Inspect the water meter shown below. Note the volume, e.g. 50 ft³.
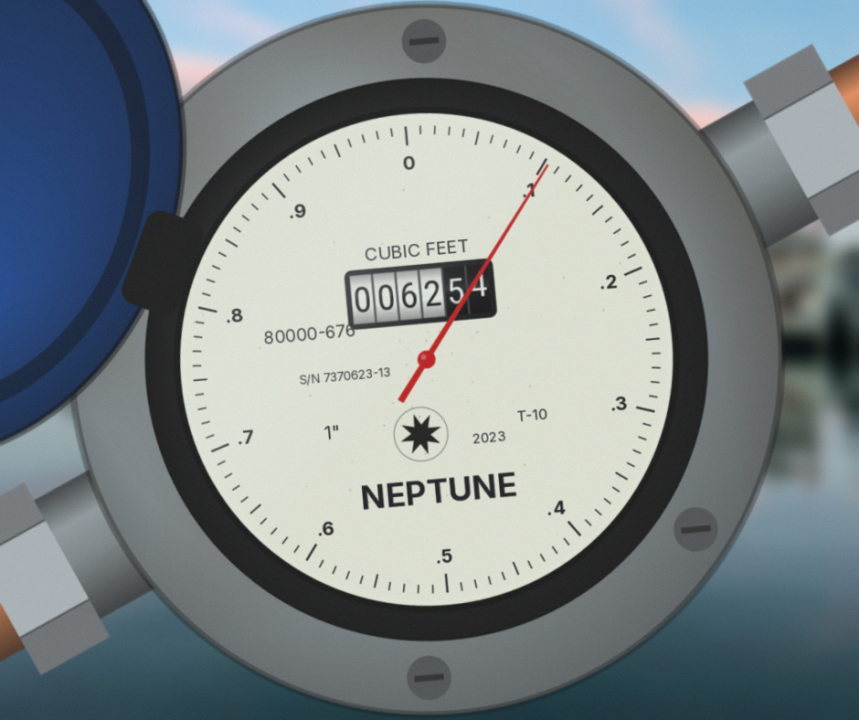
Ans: 6254.10 ft³
